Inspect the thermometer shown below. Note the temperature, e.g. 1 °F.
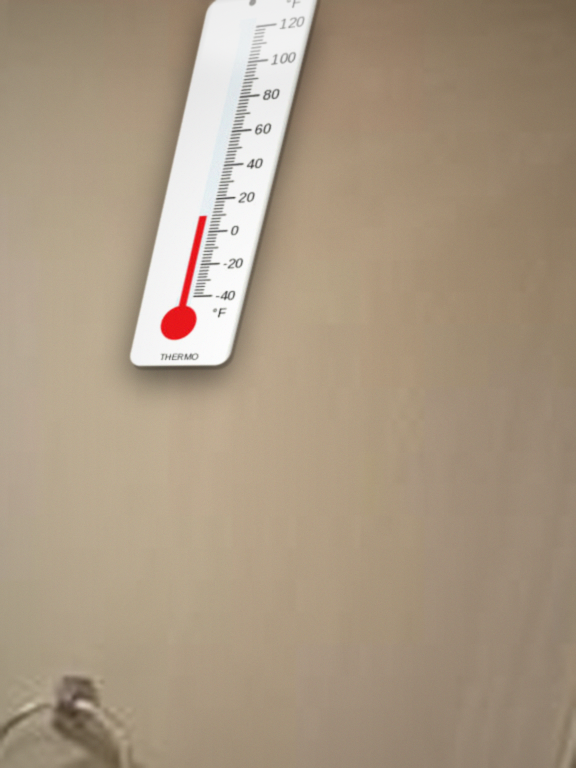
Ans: 10 °F
